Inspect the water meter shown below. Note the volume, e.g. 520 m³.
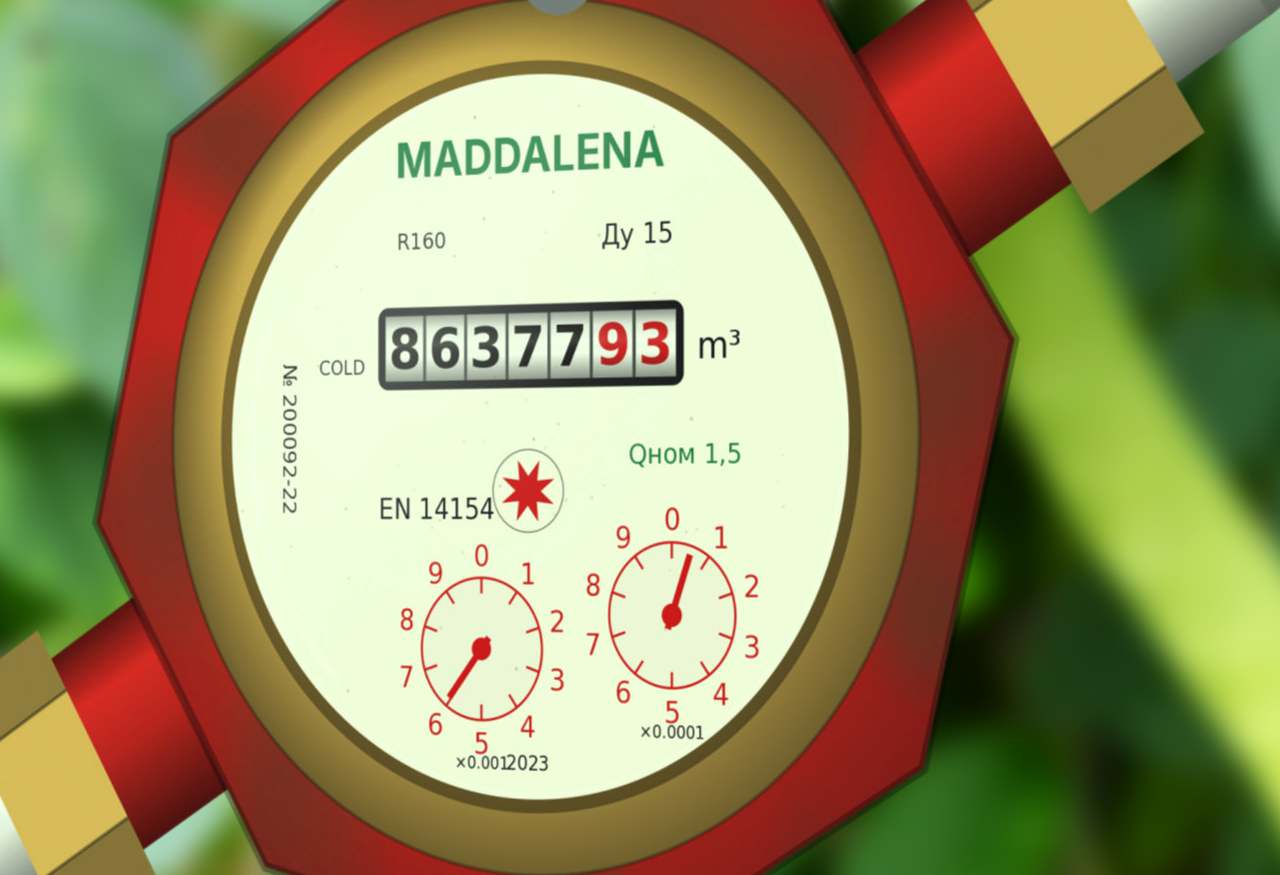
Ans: 86377.9360 m³
